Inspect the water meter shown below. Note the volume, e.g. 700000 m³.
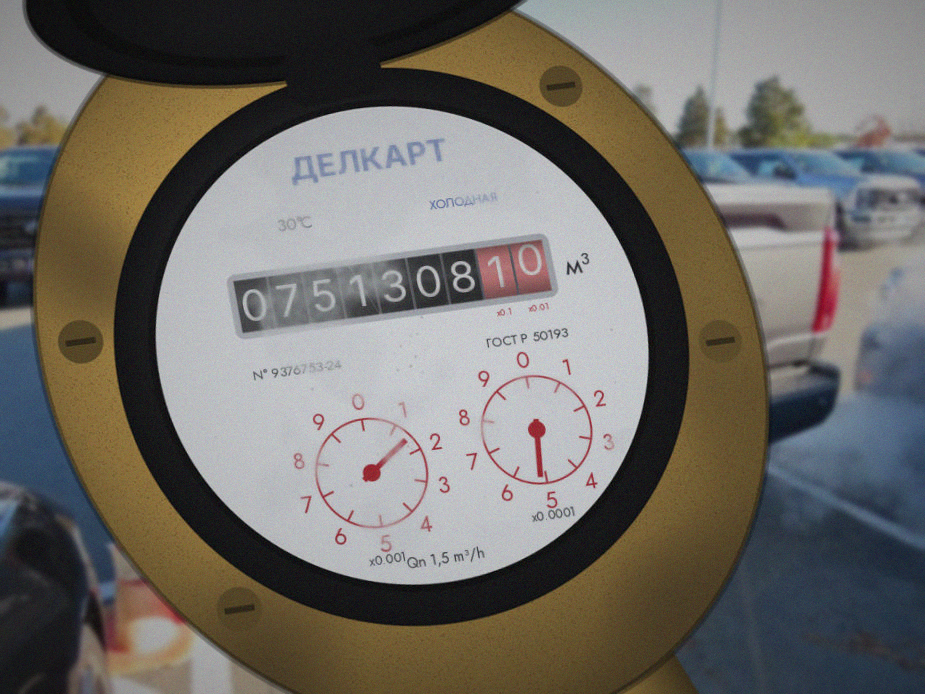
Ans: 751308.1015 m³
